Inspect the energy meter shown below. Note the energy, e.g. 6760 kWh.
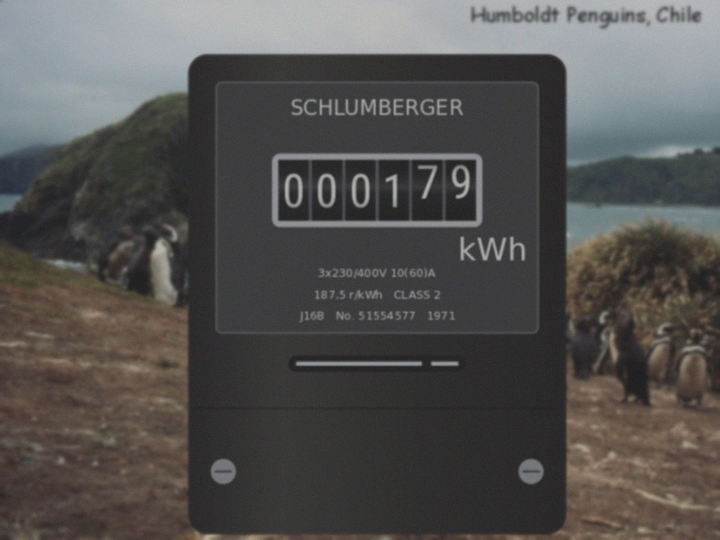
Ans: 179 kWh
